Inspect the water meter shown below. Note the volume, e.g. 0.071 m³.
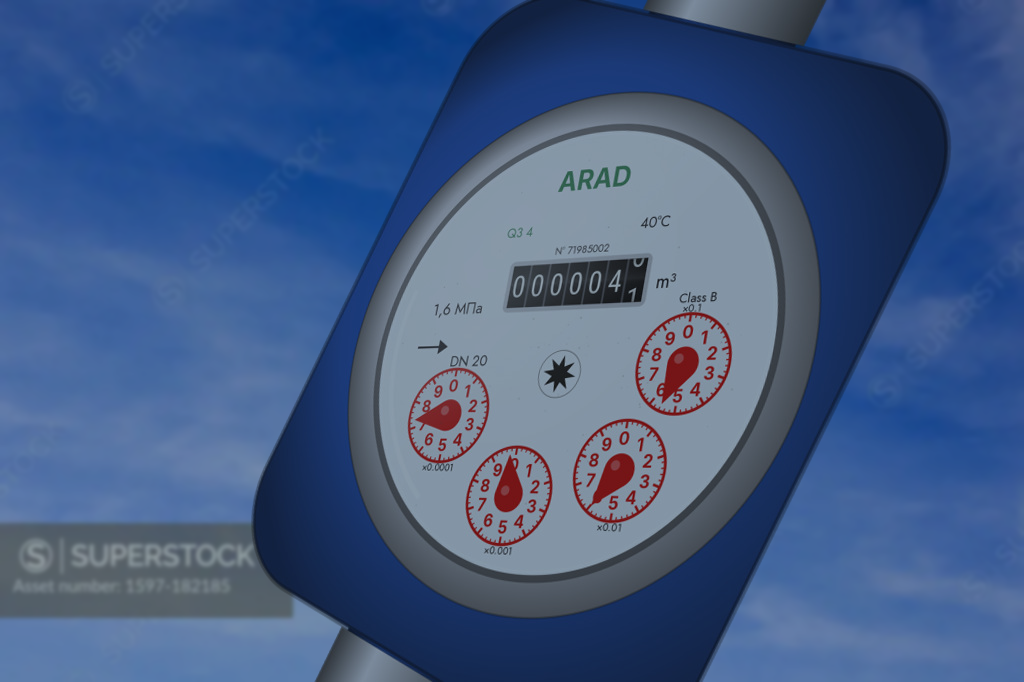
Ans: 40.5597 m³
